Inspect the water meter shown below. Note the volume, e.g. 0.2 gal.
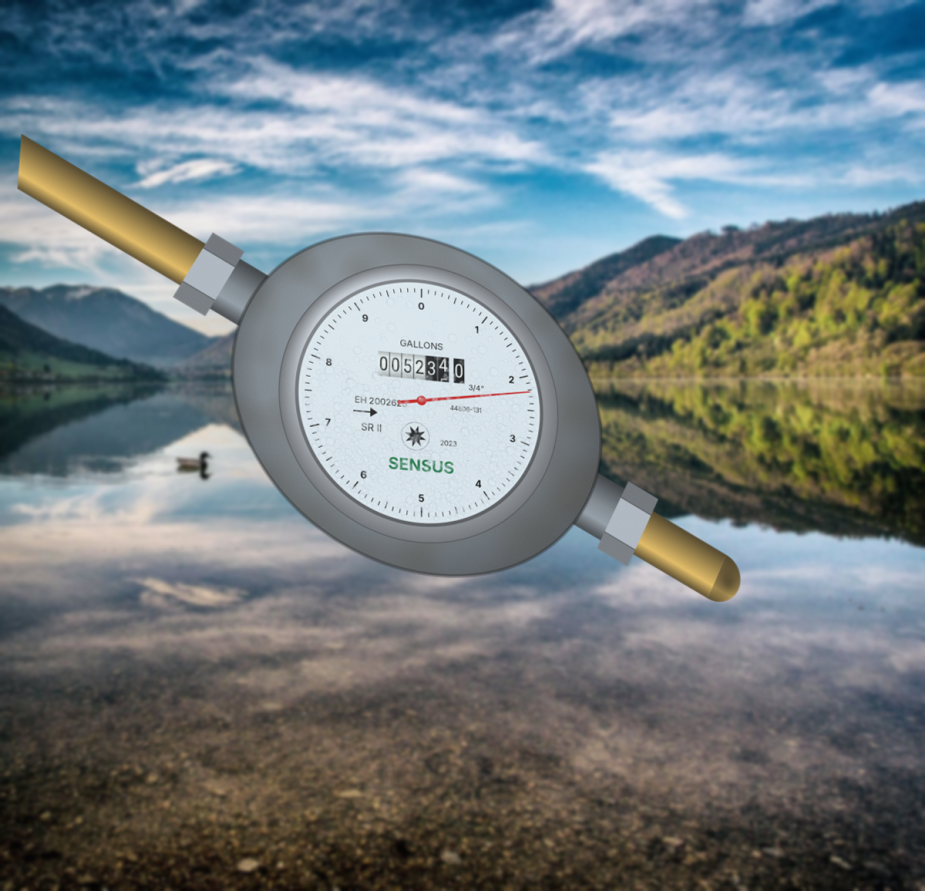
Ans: 52342.2 gal
